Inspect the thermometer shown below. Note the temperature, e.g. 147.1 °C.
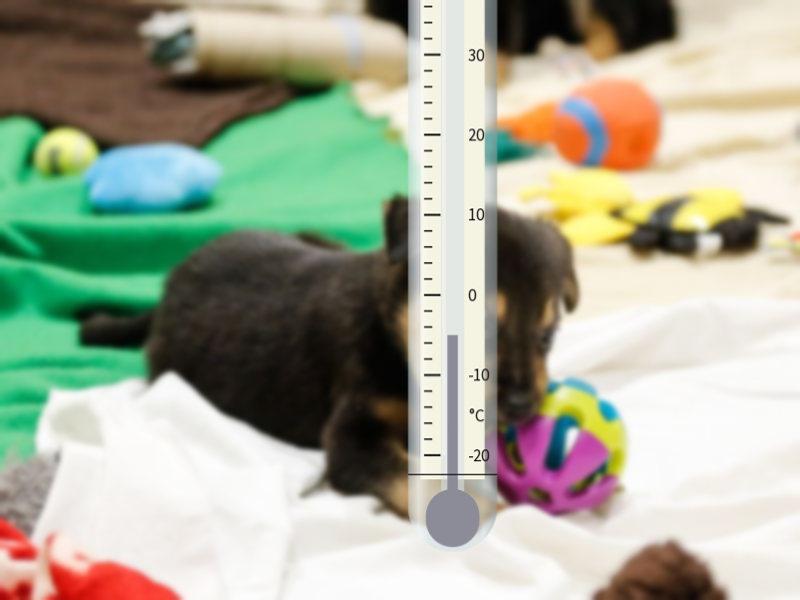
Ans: -5 °C
